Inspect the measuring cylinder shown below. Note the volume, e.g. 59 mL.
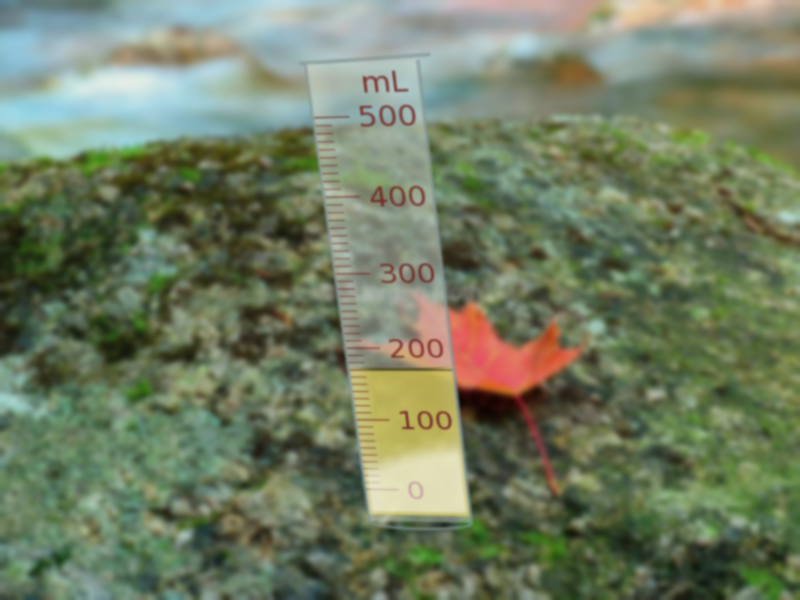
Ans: 170 mL
